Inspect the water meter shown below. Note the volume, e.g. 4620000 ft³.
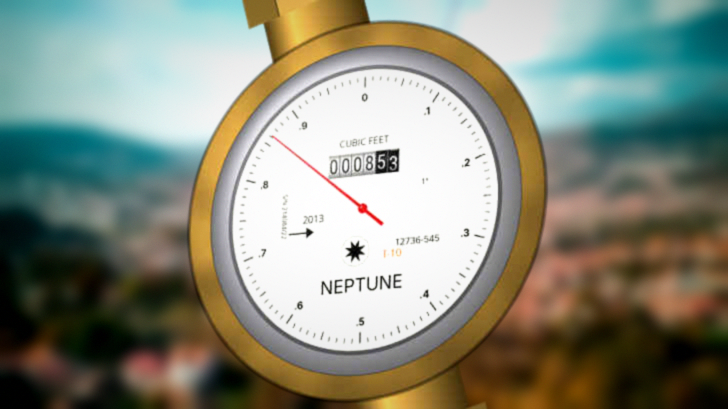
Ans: 852.86 ft³
